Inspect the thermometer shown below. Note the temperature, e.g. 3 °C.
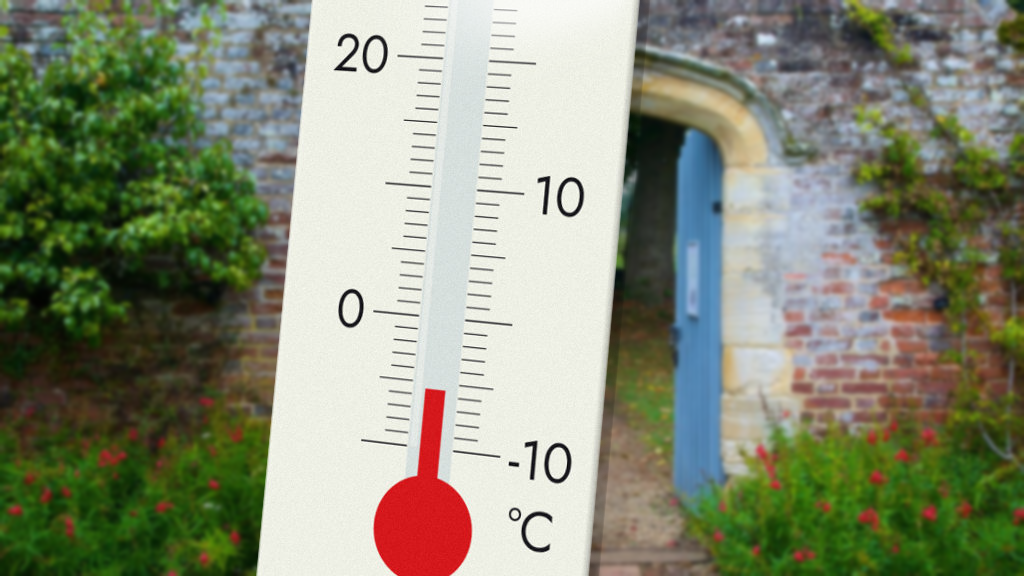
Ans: -5.5 °C
